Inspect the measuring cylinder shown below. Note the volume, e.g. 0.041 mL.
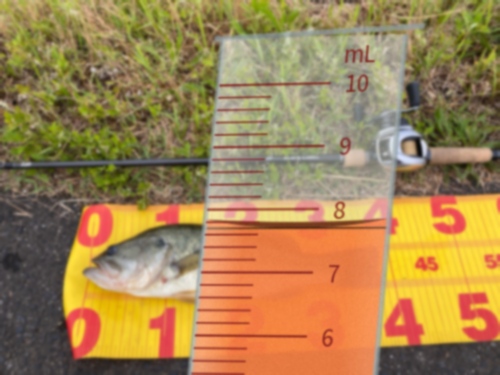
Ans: 7.7 mL
